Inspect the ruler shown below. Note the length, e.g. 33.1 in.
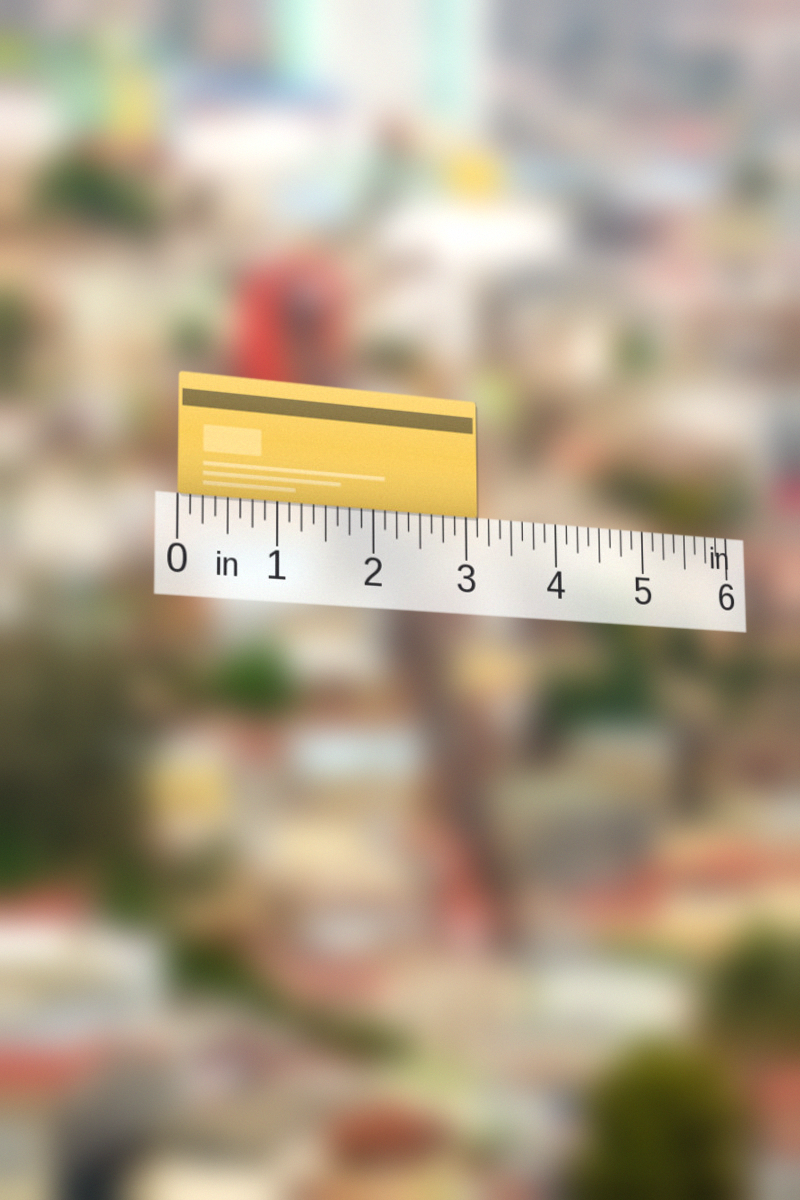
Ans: 3.125 in
